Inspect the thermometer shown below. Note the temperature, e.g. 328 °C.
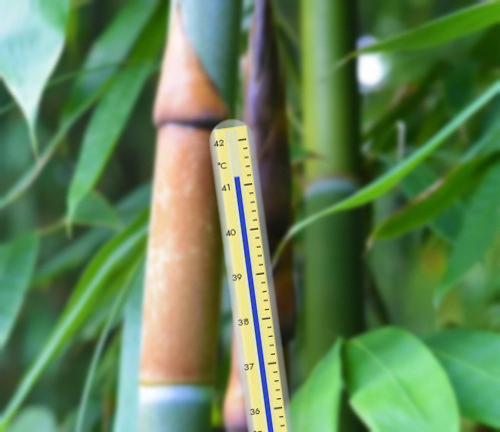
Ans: 41.2 °C
